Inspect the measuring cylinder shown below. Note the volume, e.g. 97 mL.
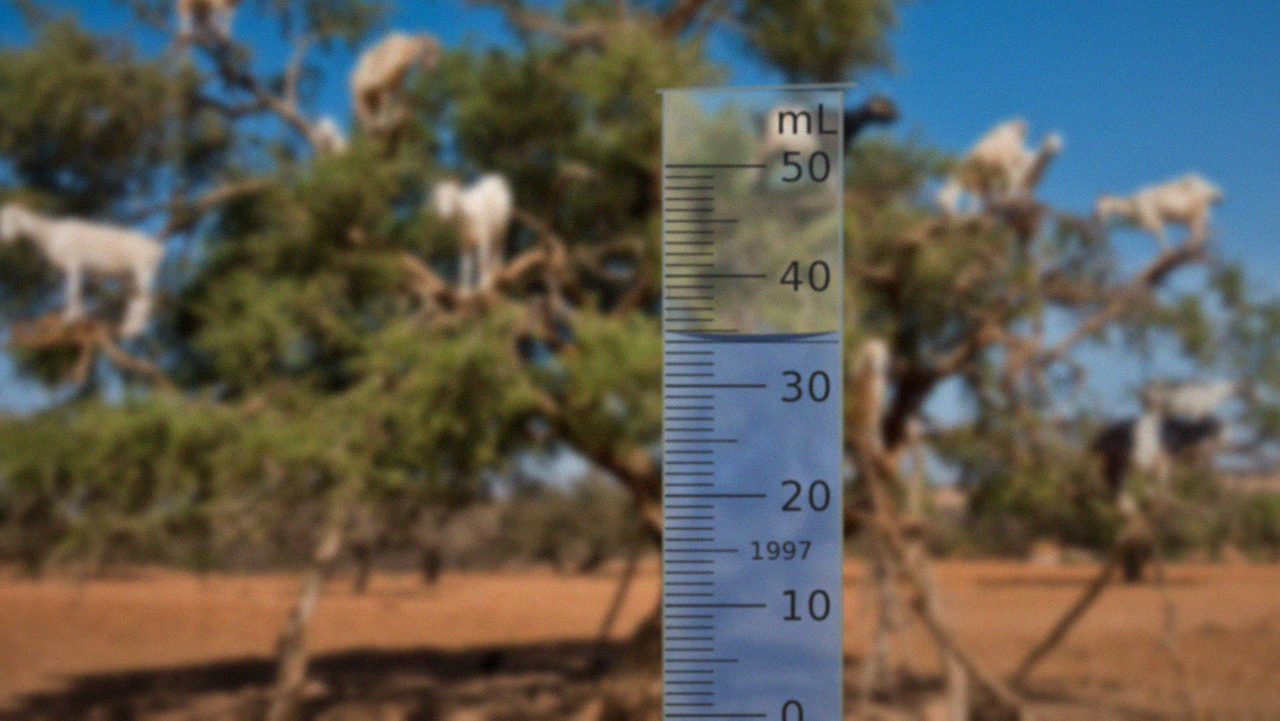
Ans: 34 mL
